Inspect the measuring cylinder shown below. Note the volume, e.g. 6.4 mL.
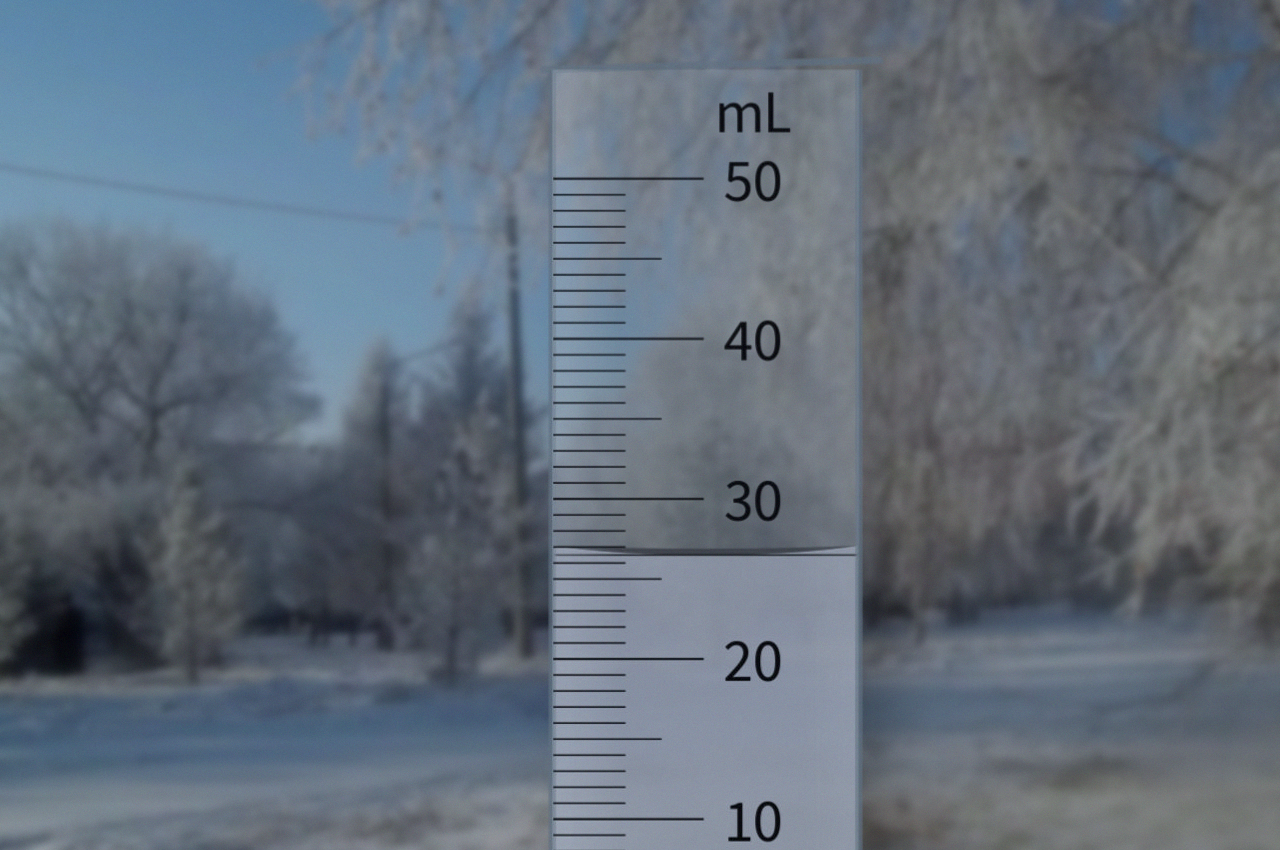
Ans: 26.5 mL
